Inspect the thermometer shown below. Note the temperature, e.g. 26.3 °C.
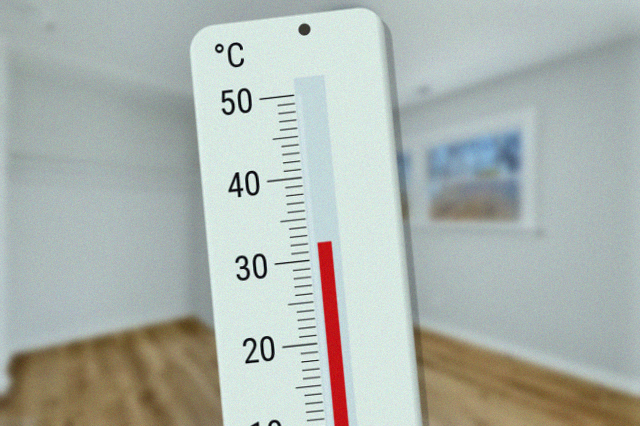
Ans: 32 °C
